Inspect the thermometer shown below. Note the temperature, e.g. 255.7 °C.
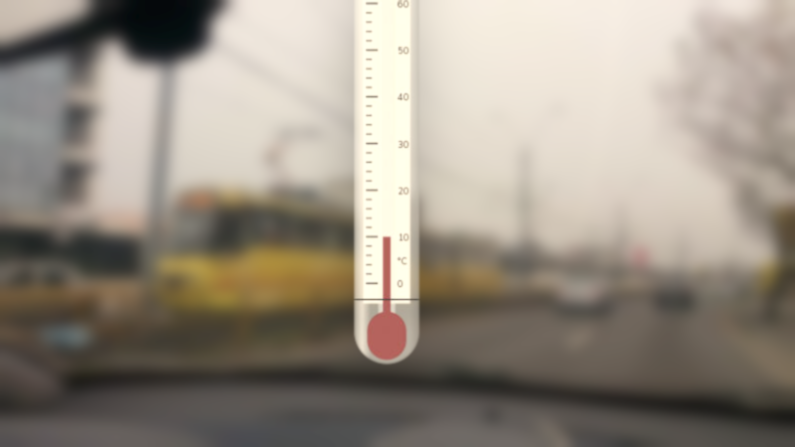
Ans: 10 °C
